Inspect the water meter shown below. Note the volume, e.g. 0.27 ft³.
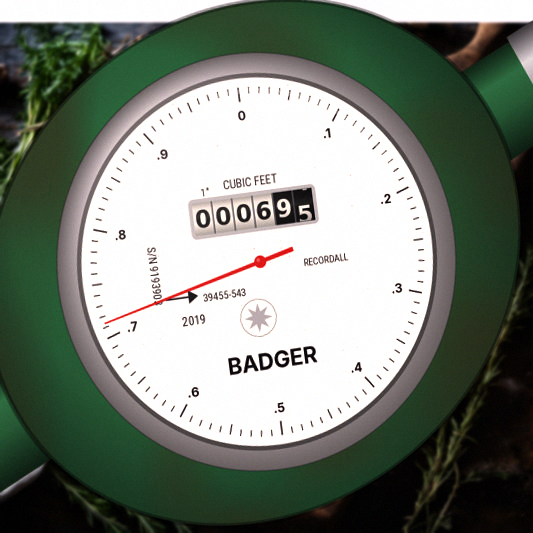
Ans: 694.71 ft³
